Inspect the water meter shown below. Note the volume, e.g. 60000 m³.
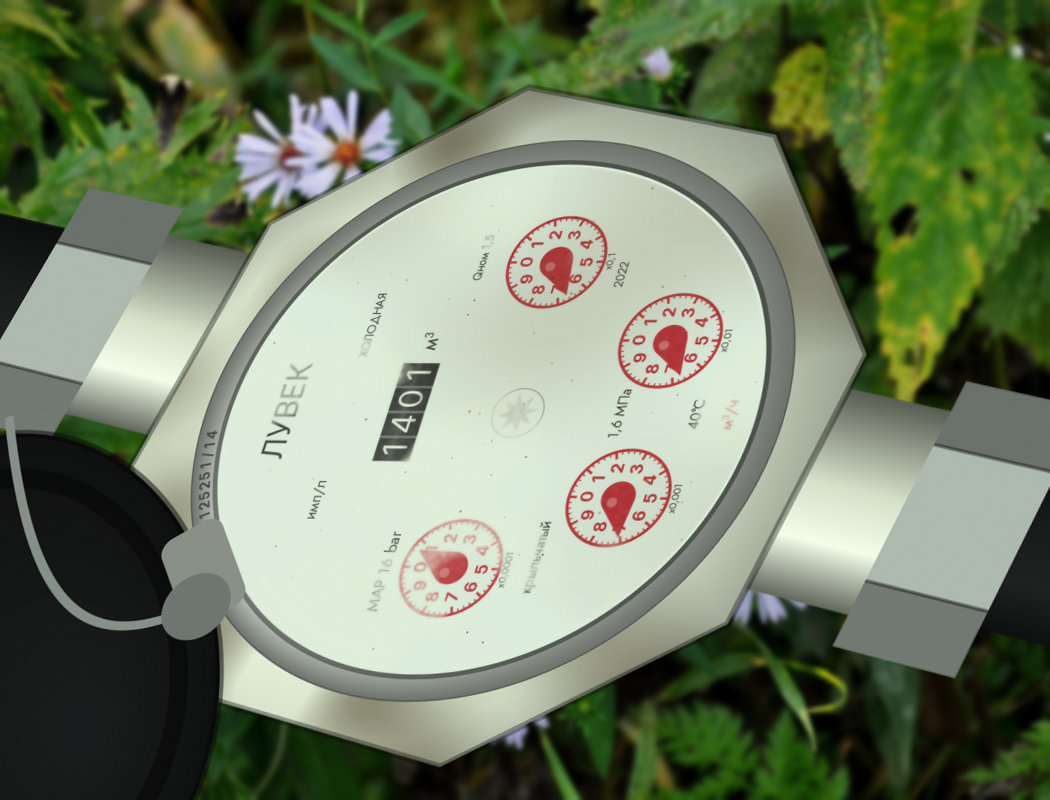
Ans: 1401.6670 m³
